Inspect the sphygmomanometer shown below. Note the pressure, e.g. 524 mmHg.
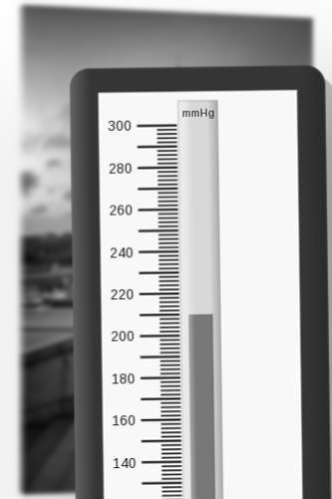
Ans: 210 mmHg
